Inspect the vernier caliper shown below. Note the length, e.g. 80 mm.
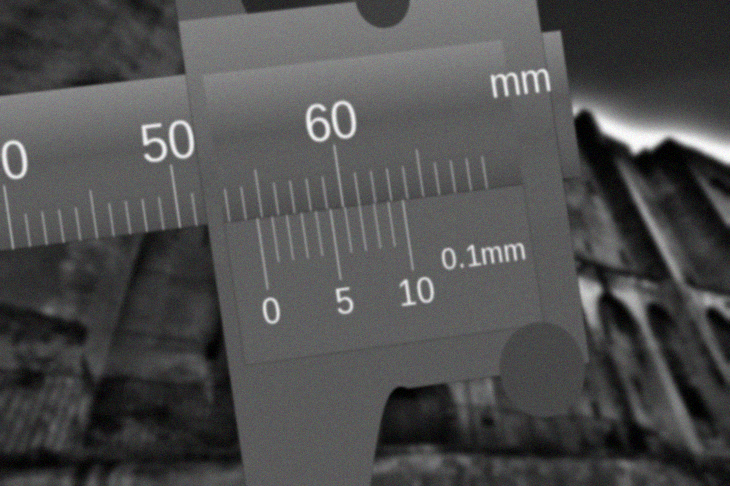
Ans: 54.7 mm
